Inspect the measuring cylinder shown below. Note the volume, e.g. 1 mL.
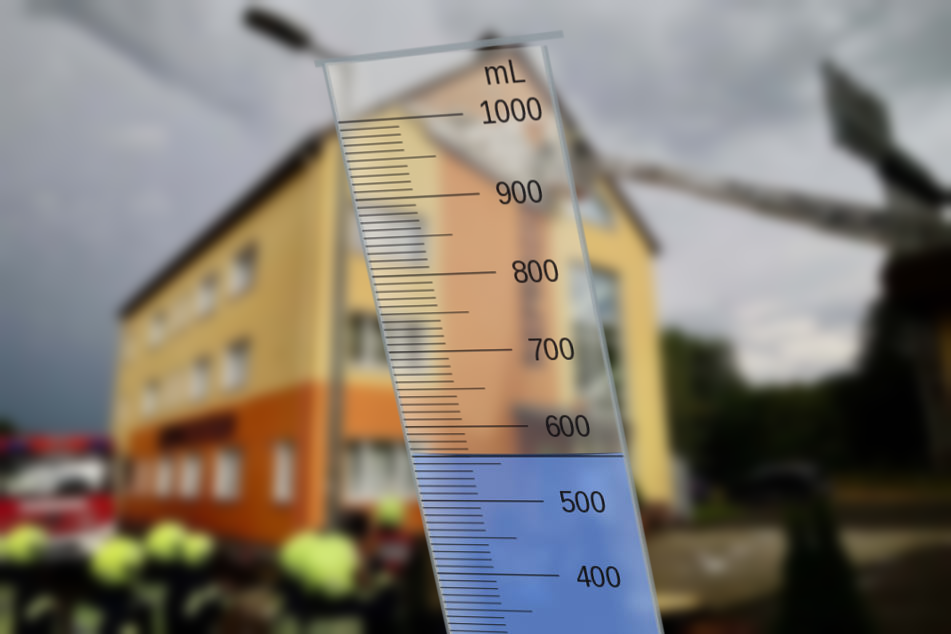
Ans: 560 mL
